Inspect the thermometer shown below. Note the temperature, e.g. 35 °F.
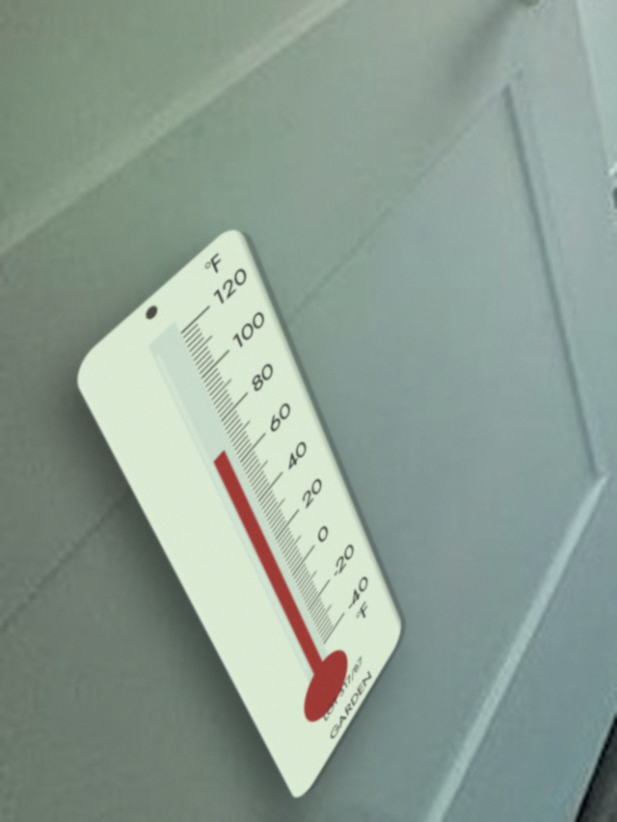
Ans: 70 °F
